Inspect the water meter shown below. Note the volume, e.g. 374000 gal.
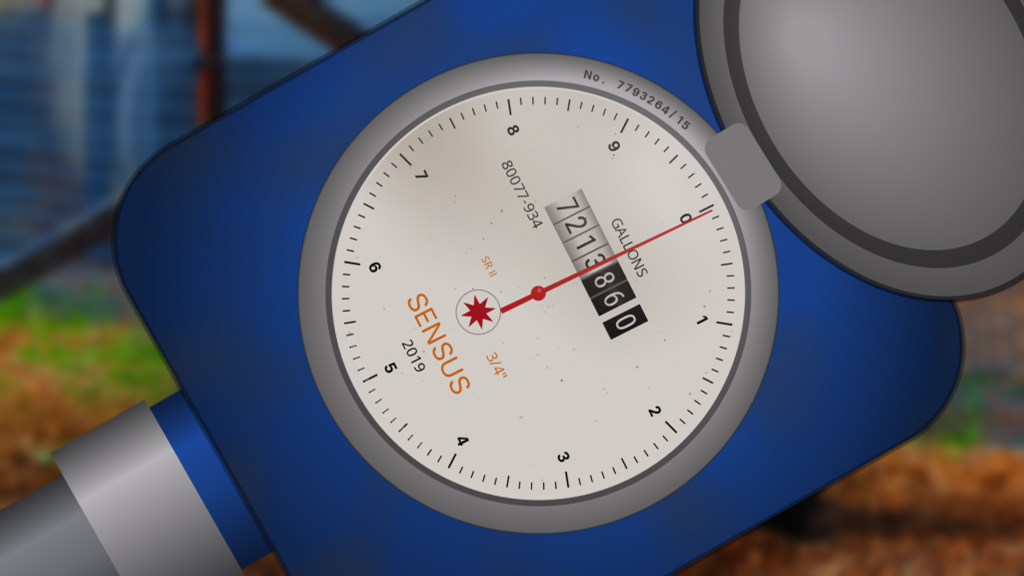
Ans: 7213860.0 gal
